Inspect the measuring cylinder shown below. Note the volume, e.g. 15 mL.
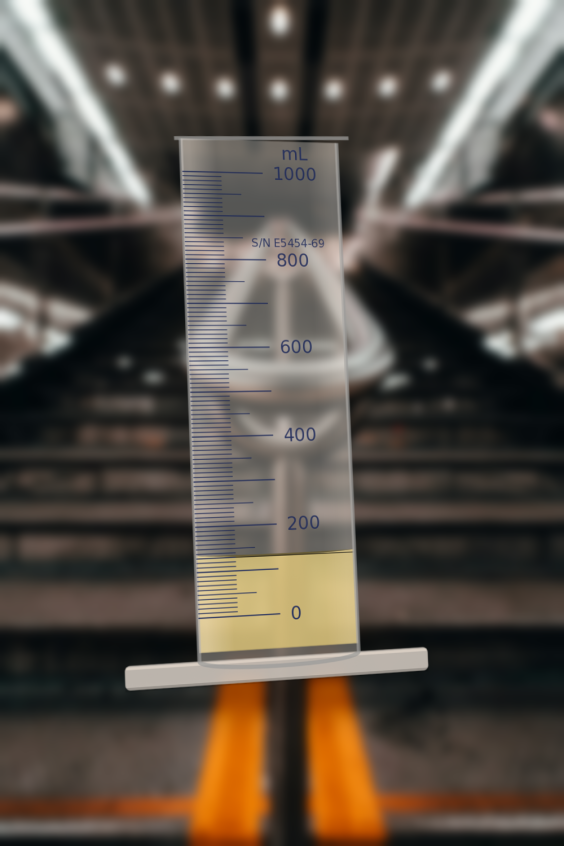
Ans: 130 mL
